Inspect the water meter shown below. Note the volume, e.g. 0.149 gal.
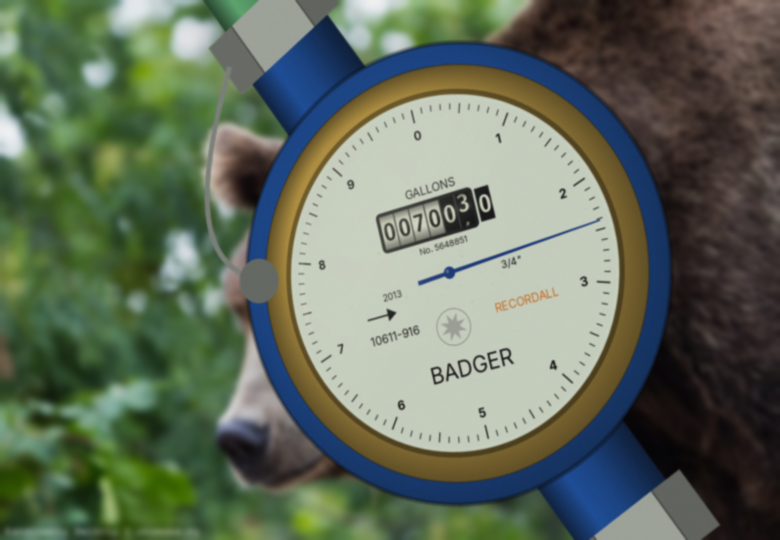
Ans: 70032.4 gal
